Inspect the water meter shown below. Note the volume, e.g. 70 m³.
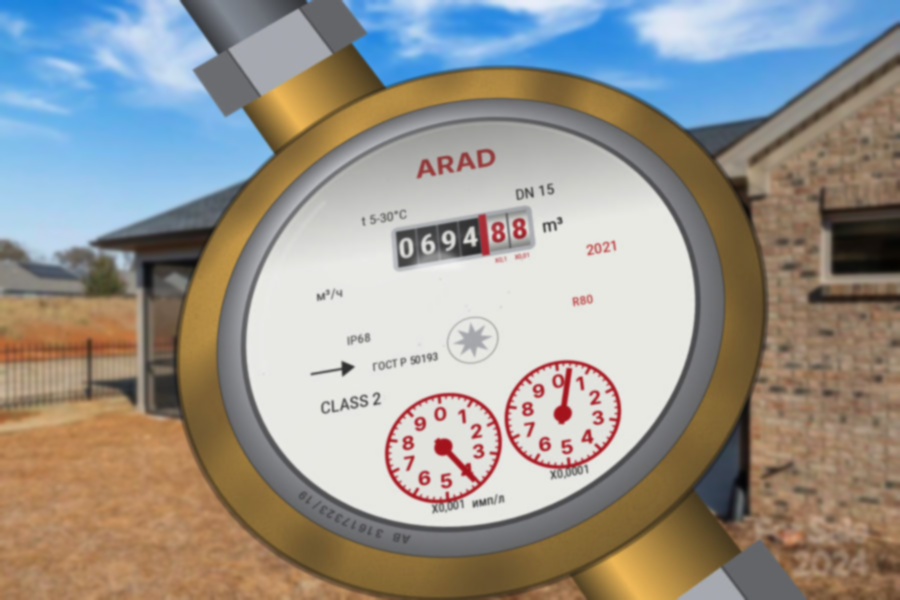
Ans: 694.8840 m³
